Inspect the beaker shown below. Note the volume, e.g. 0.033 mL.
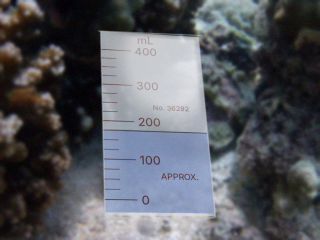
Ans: 175 mL
